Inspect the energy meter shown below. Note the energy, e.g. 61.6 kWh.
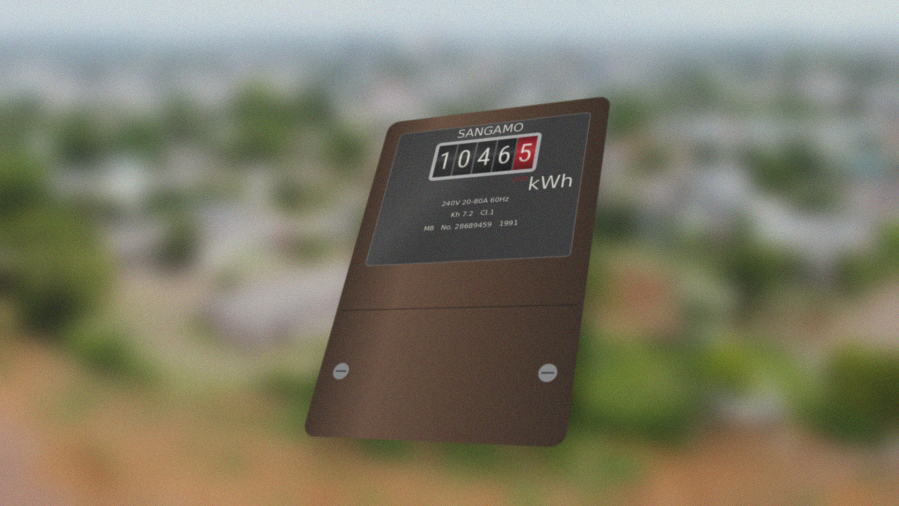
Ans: 1046.5 kWh
